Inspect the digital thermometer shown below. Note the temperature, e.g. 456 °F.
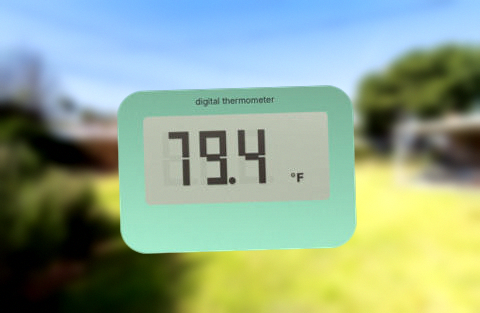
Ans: 79.4 °F
